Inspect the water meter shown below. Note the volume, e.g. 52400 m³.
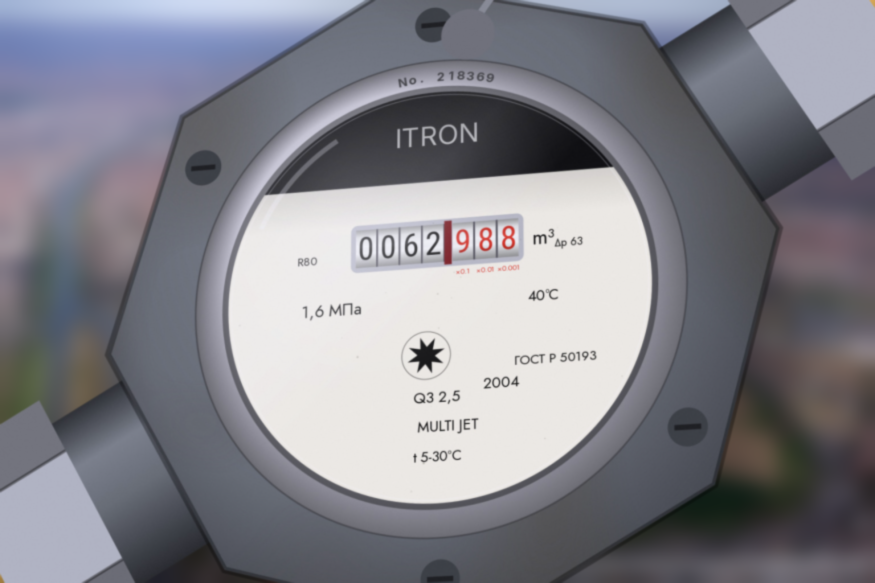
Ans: 62.988 m³
